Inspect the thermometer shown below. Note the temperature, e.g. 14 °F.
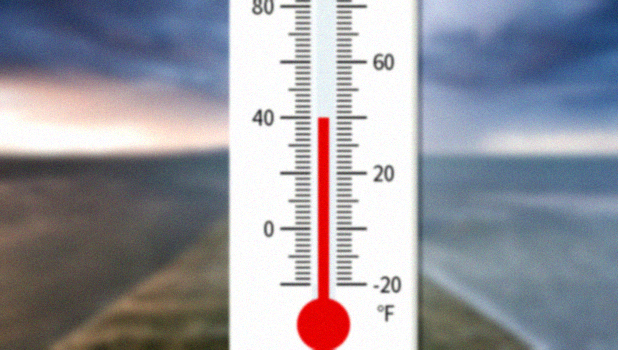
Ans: 40 °F
